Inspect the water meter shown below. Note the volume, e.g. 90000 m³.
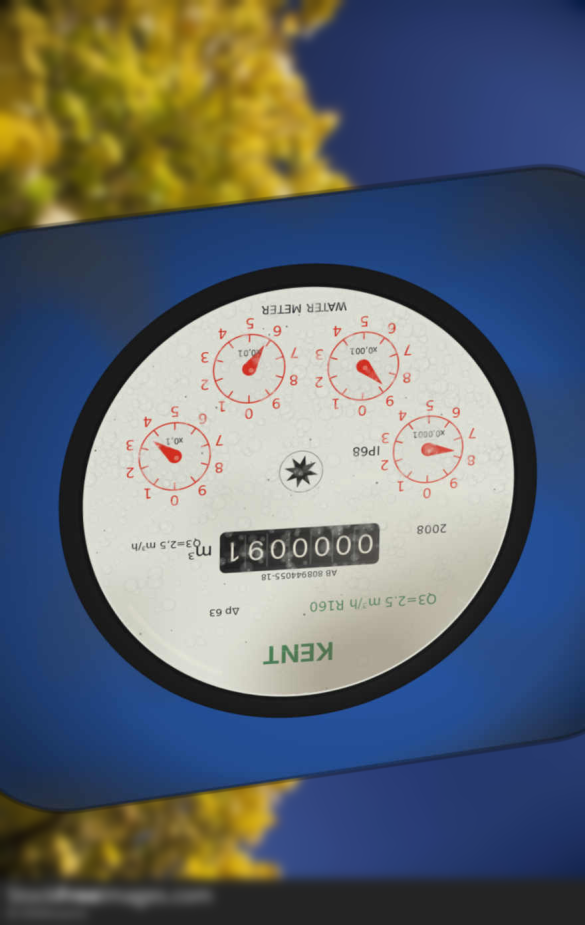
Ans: 91.3587 m³
